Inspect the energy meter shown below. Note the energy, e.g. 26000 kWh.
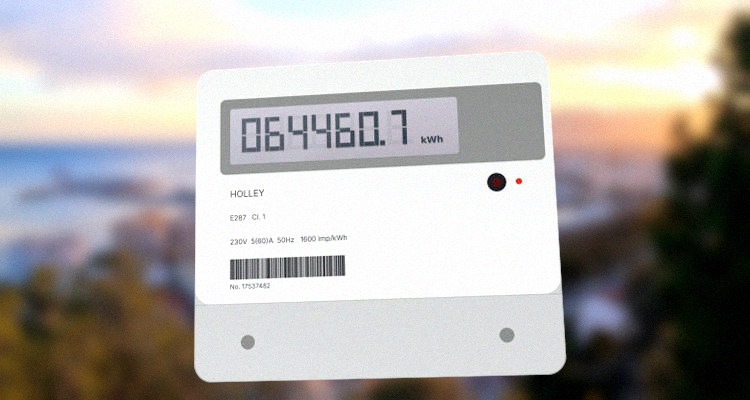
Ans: 64460.7 kWh
